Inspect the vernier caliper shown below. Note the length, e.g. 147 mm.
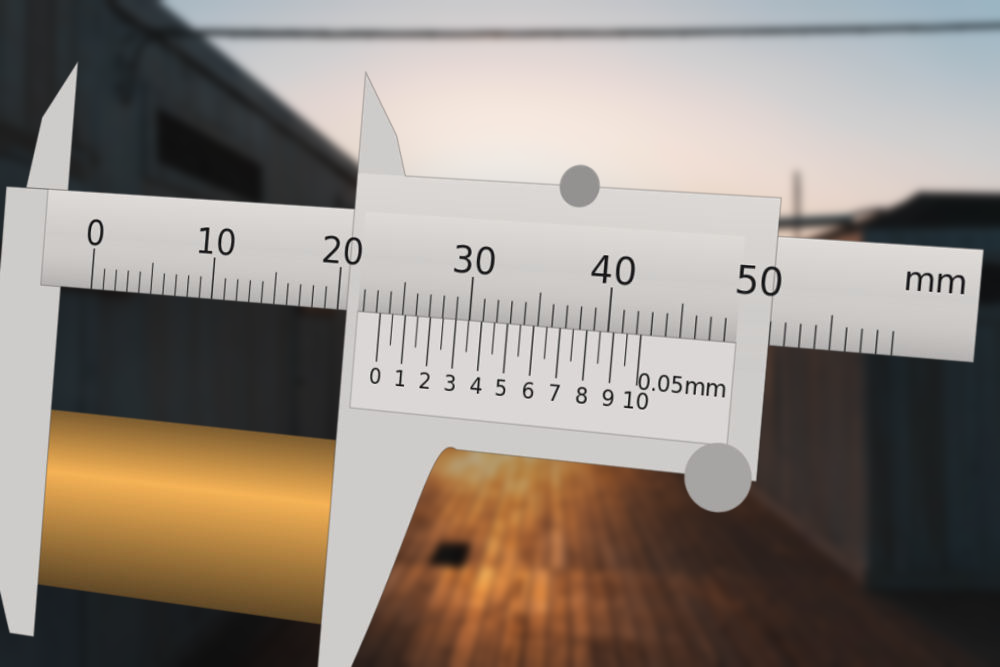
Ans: 23.3 mm
